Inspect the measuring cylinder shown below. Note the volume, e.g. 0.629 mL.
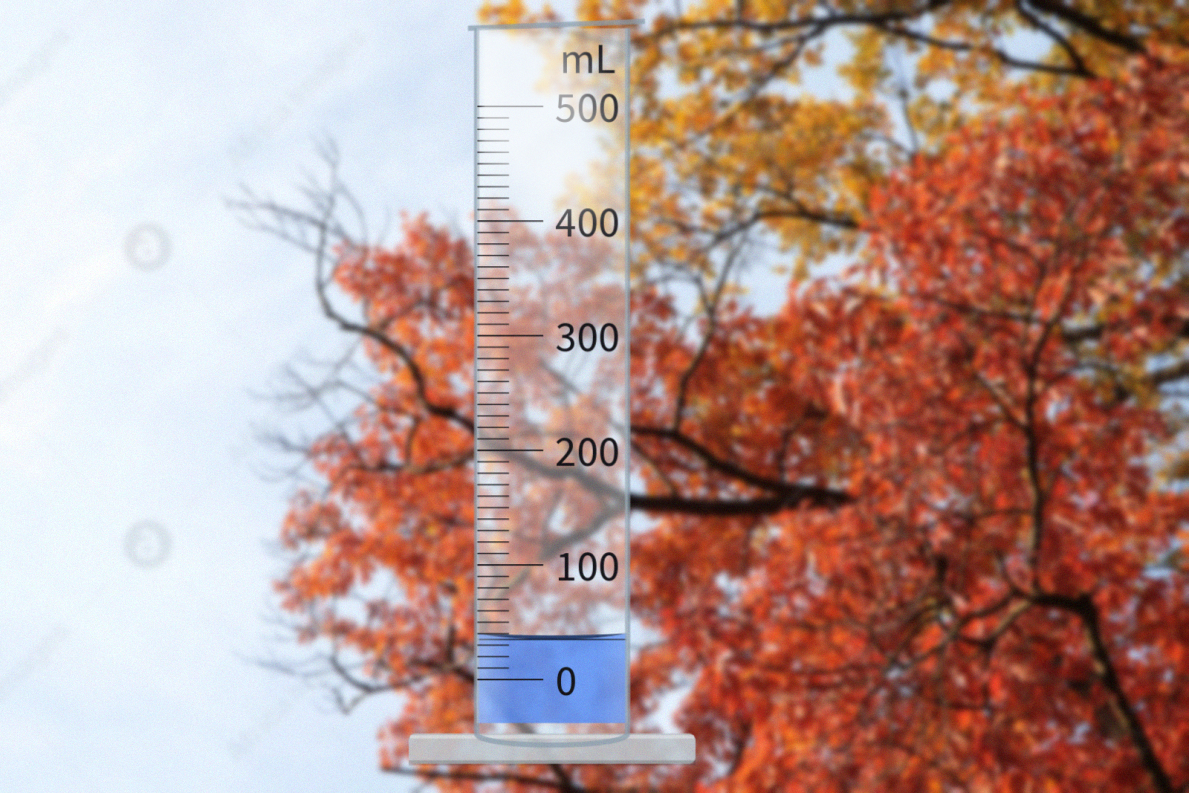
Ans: 35 mL
